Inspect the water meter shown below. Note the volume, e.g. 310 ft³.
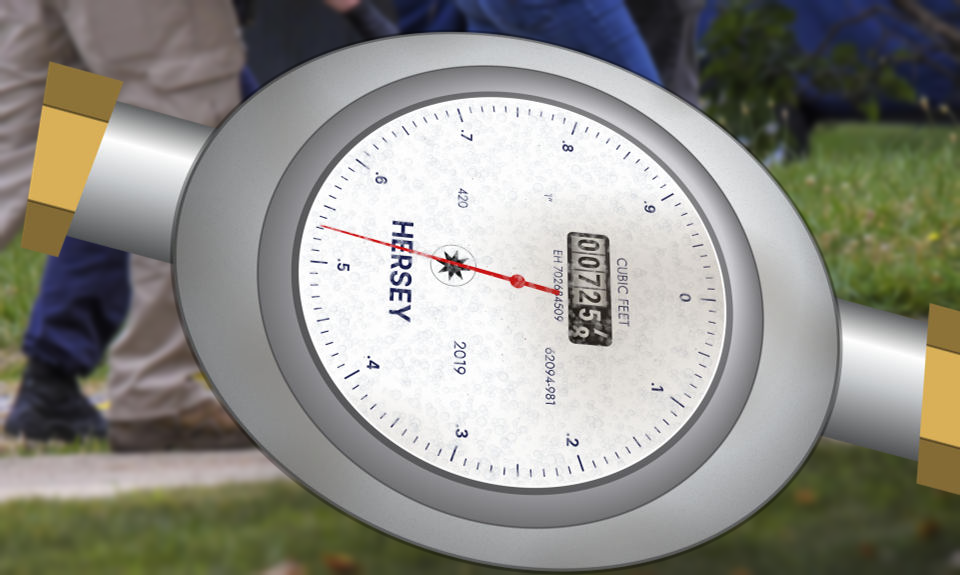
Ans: 7257.53 ft³
